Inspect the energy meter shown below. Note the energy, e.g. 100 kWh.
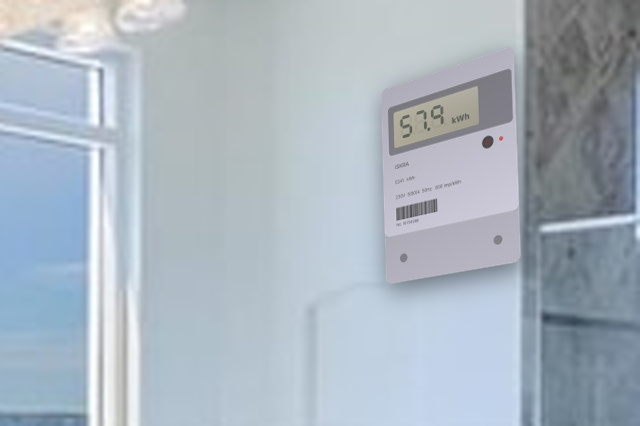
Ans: 57.9 kWh
